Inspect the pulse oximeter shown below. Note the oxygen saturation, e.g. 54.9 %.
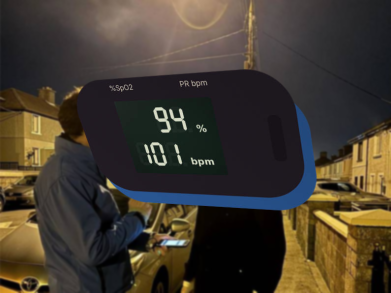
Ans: 94 %
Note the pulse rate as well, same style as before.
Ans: 101 bpm
